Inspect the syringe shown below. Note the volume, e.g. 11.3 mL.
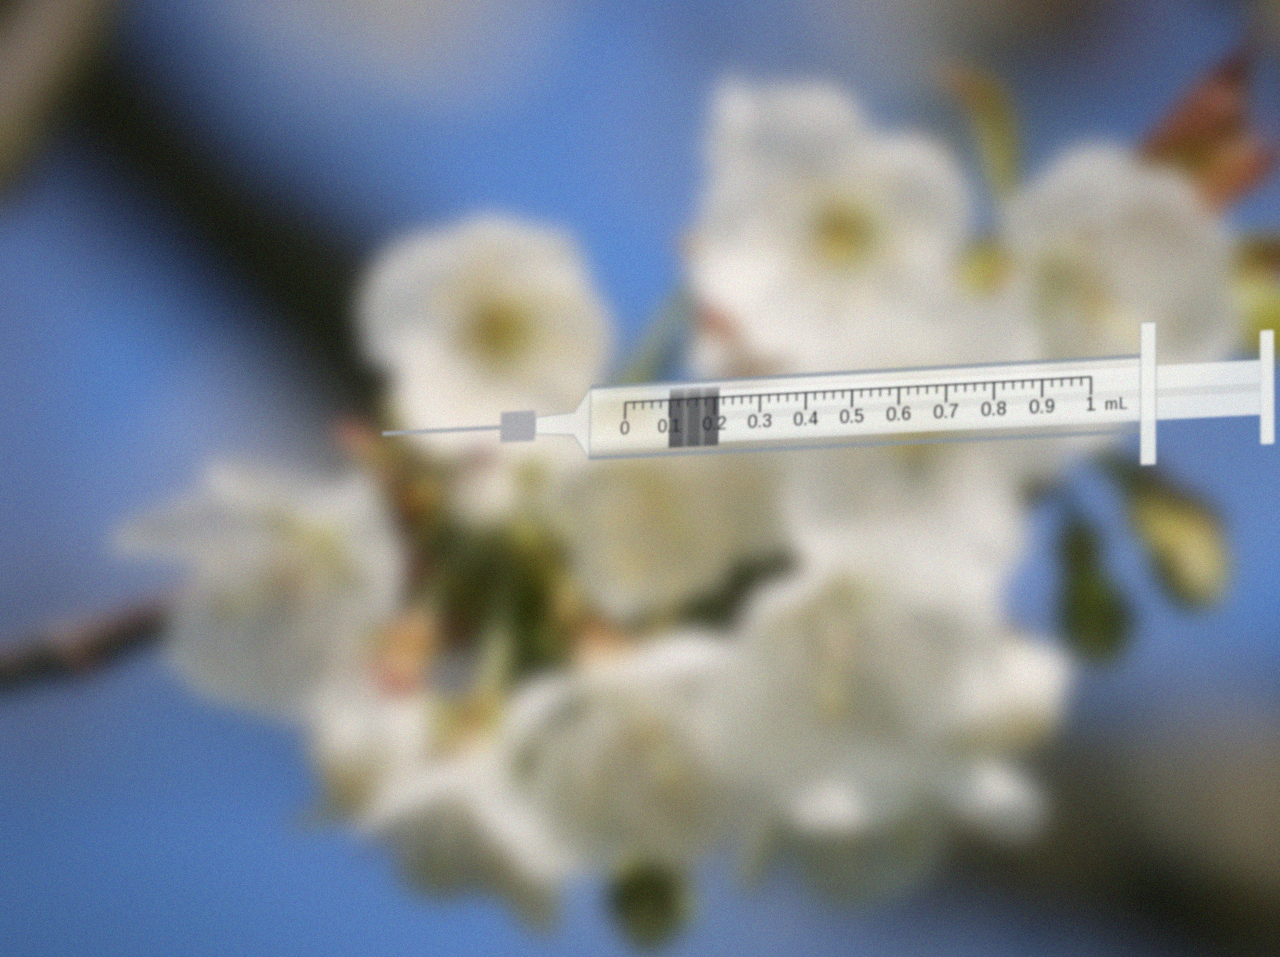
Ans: 0.1 mL
